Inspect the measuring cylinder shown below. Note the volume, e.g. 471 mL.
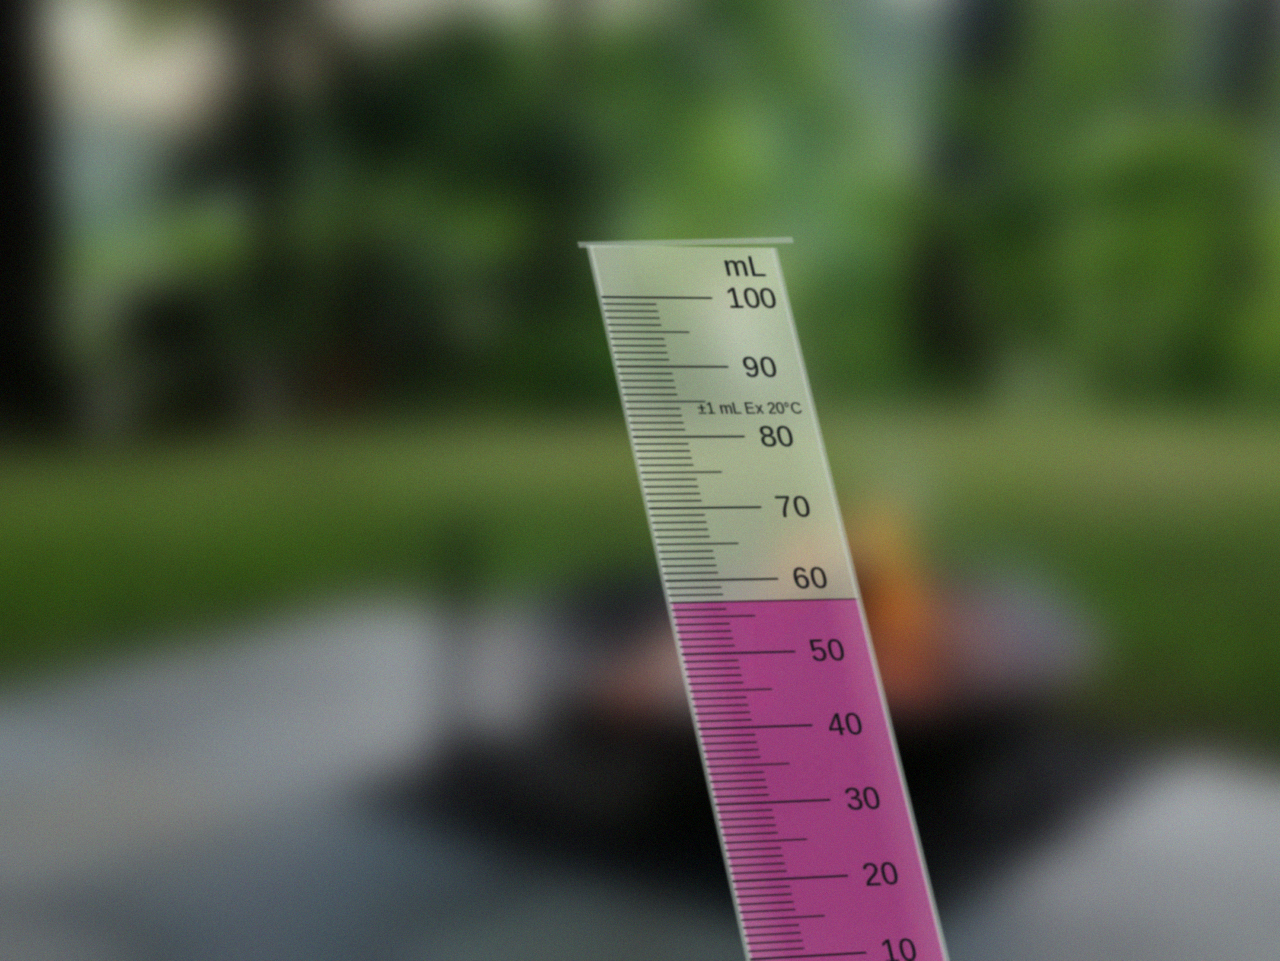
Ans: 57 mL
